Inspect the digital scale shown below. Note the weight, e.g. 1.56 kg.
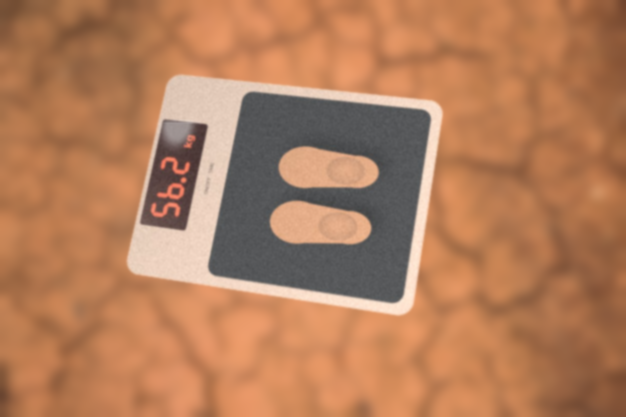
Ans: 56.2 kg
